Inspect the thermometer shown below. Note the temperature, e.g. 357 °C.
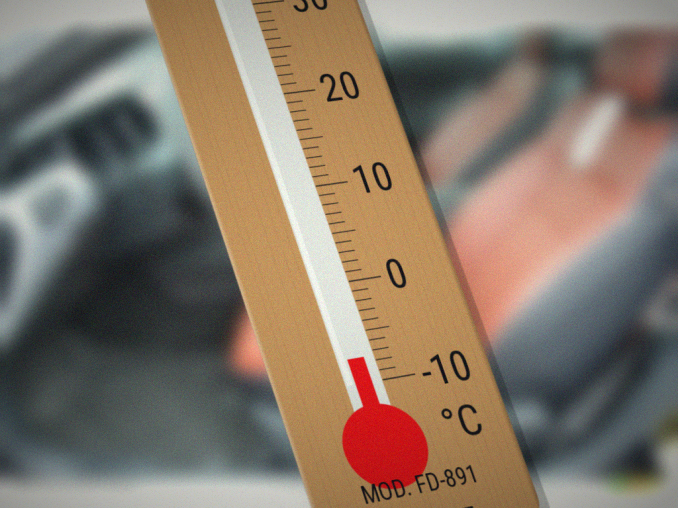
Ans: -7.5 °C
